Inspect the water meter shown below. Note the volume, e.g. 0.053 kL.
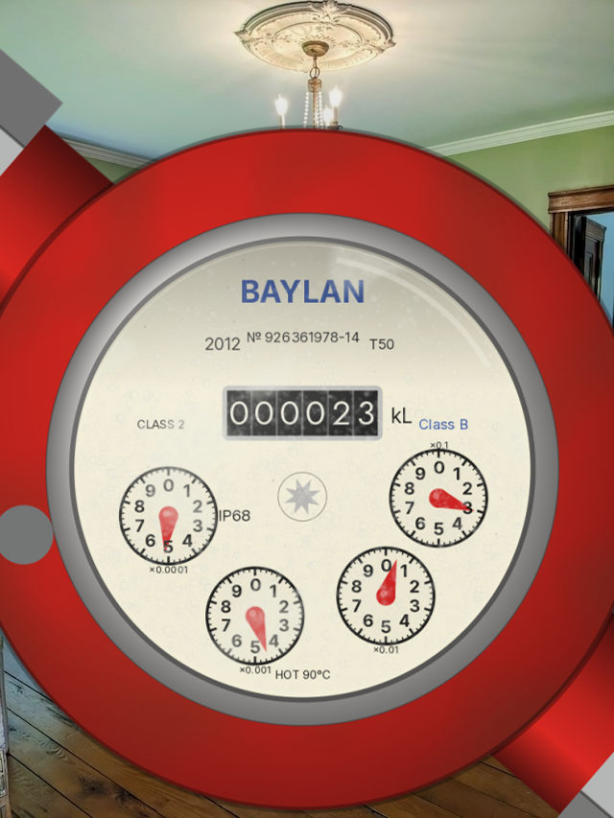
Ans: 23.3045 kL
